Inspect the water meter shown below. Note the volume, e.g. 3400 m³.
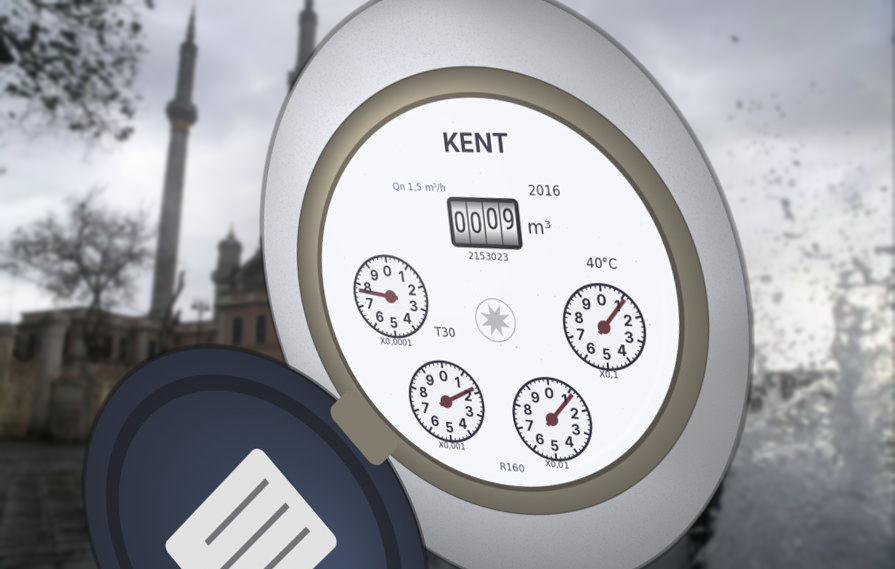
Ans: 9.1117 m³
